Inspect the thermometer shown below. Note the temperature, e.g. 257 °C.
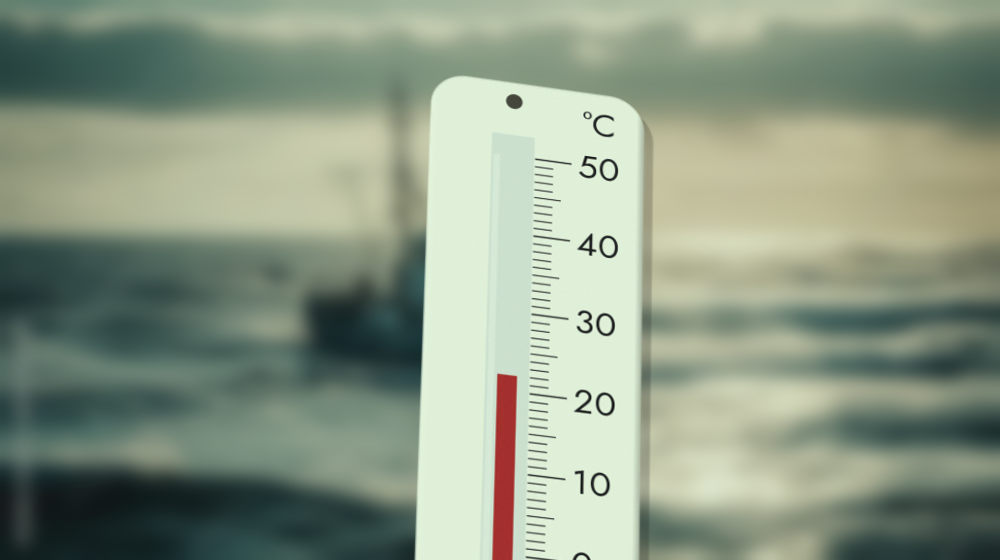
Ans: 22 °C
